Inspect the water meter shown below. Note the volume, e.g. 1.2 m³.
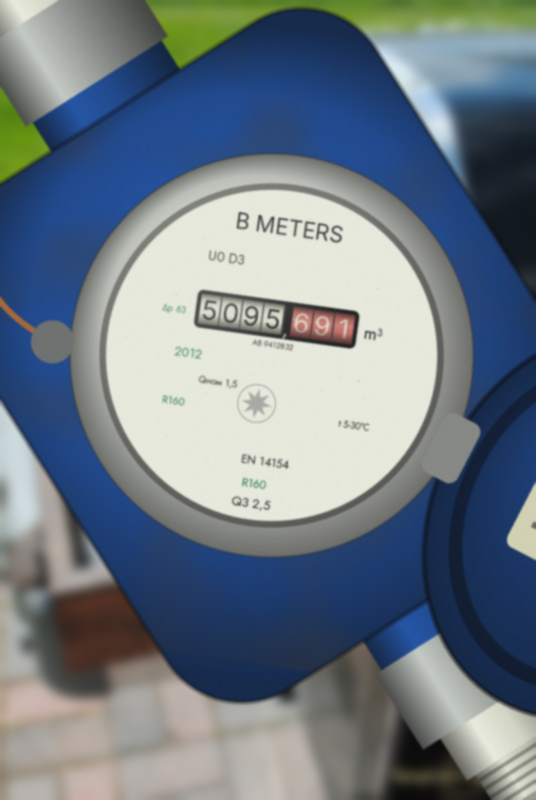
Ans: 5095.691 m³
